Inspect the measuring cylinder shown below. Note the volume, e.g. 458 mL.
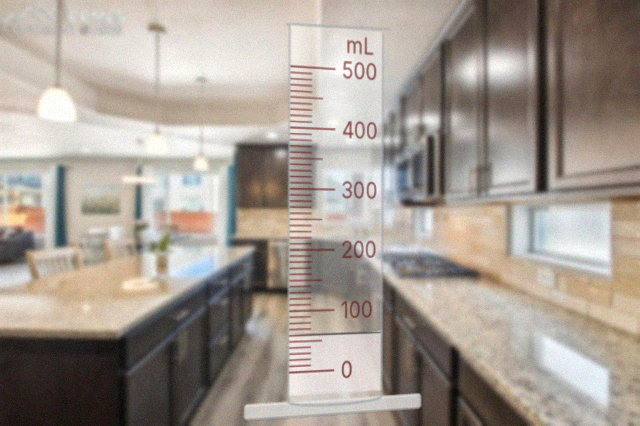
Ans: 60 mL
